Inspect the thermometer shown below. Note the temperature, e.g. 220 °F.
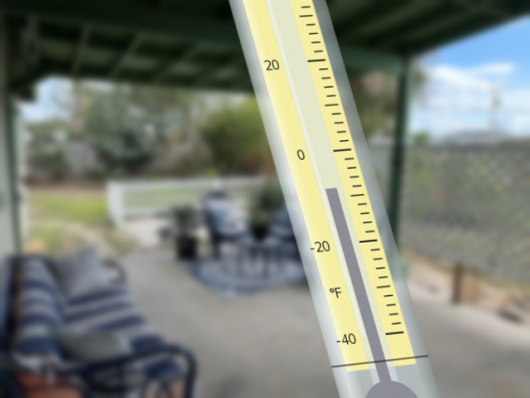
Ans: -8 °F
